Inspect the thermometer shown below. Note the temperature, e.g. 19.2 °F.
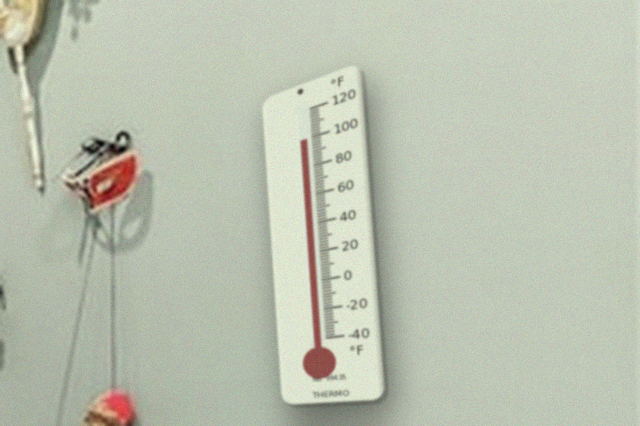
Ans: 100 °F
